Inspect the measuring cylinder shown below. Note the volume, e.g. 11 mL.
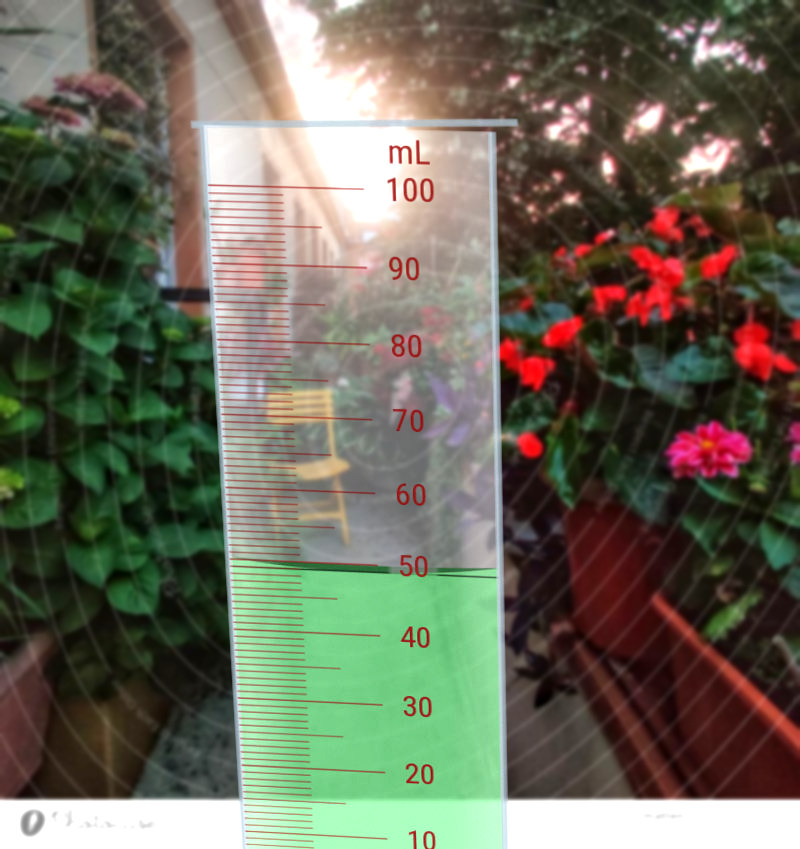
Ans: 49 mL
